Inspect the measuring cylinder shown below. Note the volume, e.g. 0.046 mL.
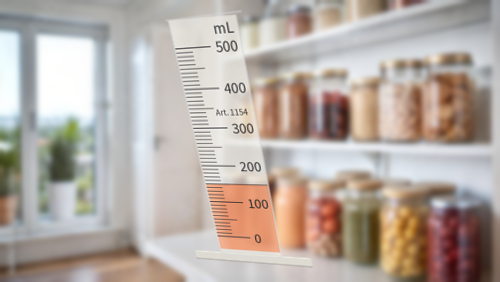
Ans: 150 mL
